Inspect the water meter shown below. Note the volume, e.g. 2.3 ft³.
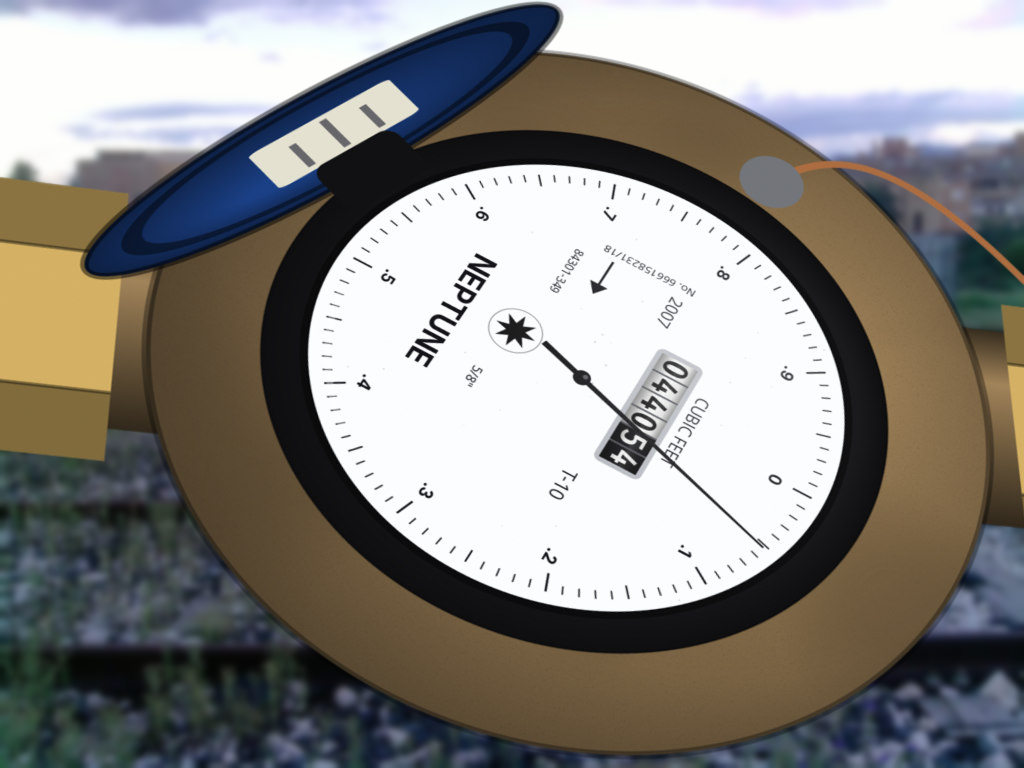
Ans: 44054.05 ft³
